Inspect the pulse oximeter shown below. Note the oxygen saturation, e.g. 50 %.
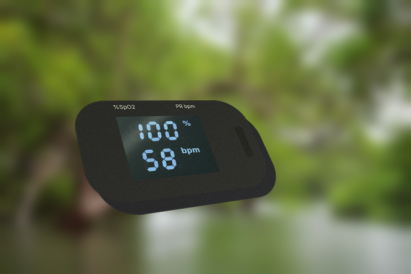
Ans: 100 %
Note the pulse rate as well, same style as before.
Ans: 58 bpm
